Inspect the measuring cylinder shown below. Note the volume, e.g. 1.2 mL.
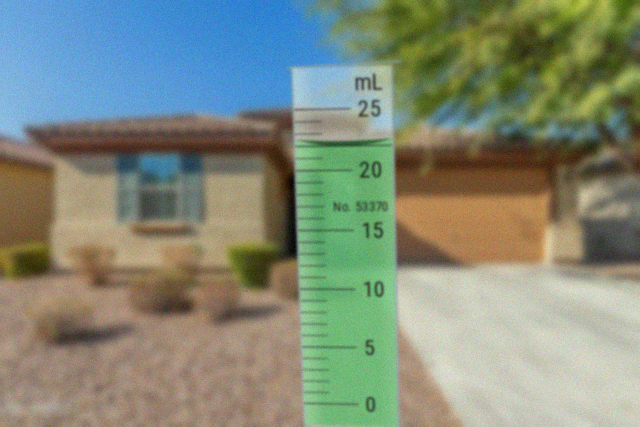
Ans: 22 mL
